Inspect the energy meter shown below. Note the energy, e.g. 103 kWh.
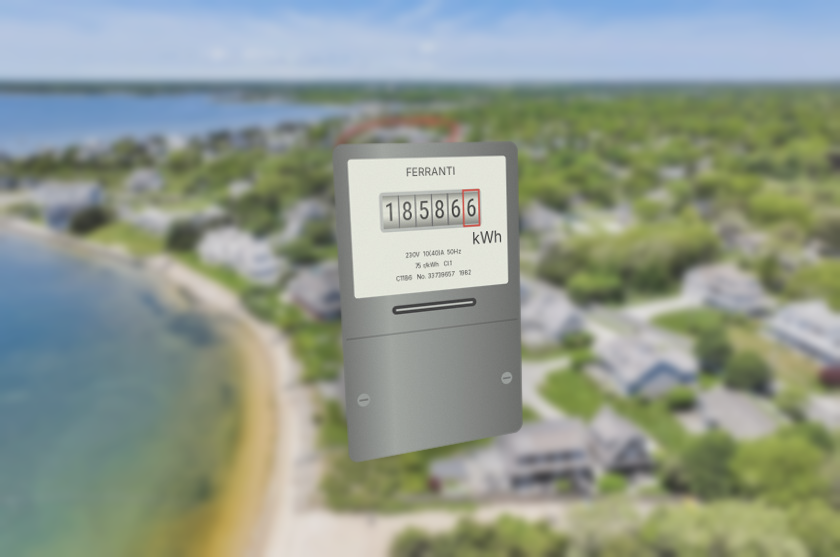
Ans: 18586.6 kWh
